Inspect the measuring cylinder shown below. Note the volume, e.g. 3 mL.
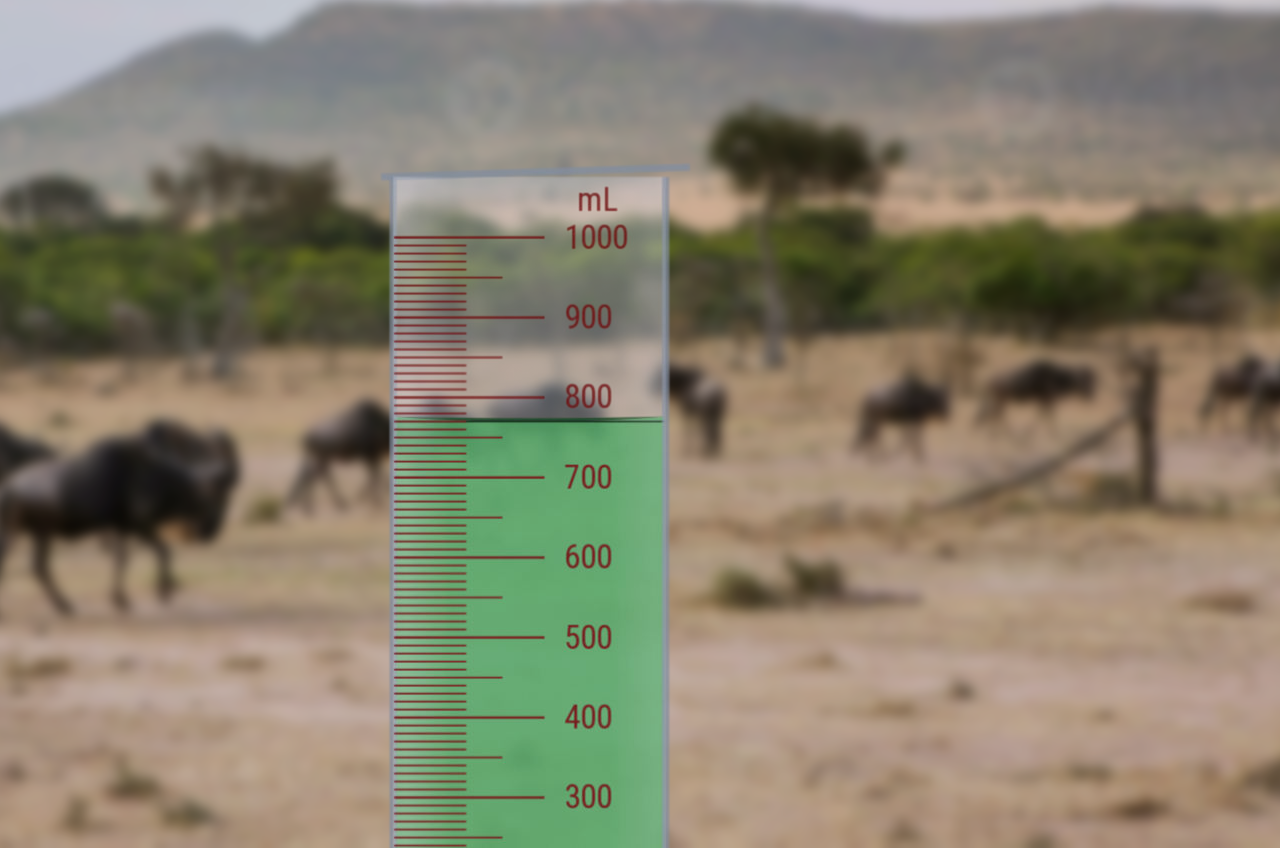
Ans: 770 mL
